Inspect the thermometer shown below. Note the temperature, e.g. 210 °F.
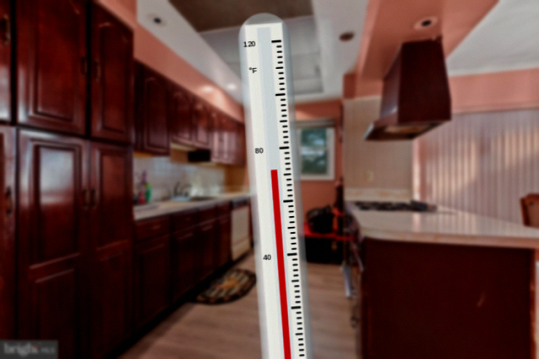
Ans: 72 °F
